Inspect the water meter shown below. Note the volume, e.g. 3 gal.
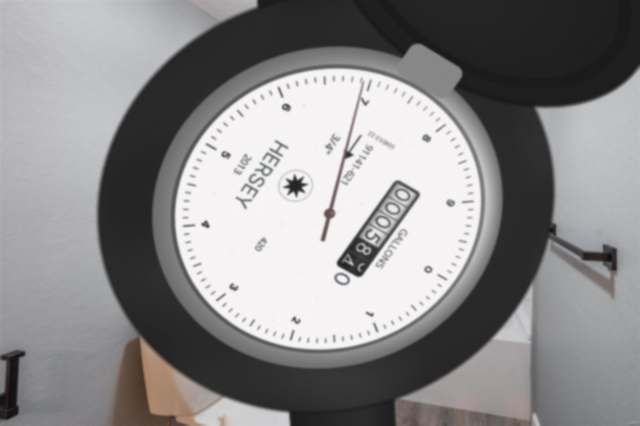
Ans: 5836.9 gal
